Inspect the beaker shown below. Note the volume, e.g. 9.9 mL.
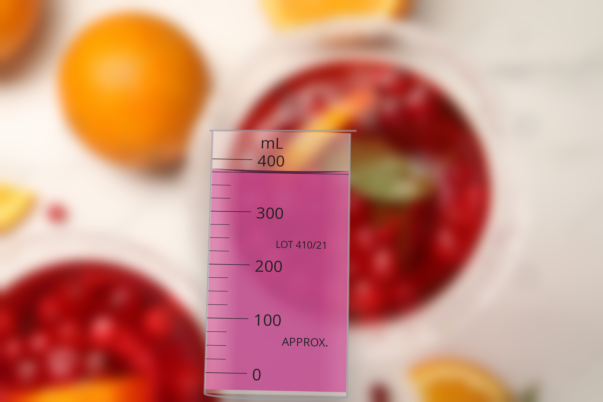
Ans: 375 mL
